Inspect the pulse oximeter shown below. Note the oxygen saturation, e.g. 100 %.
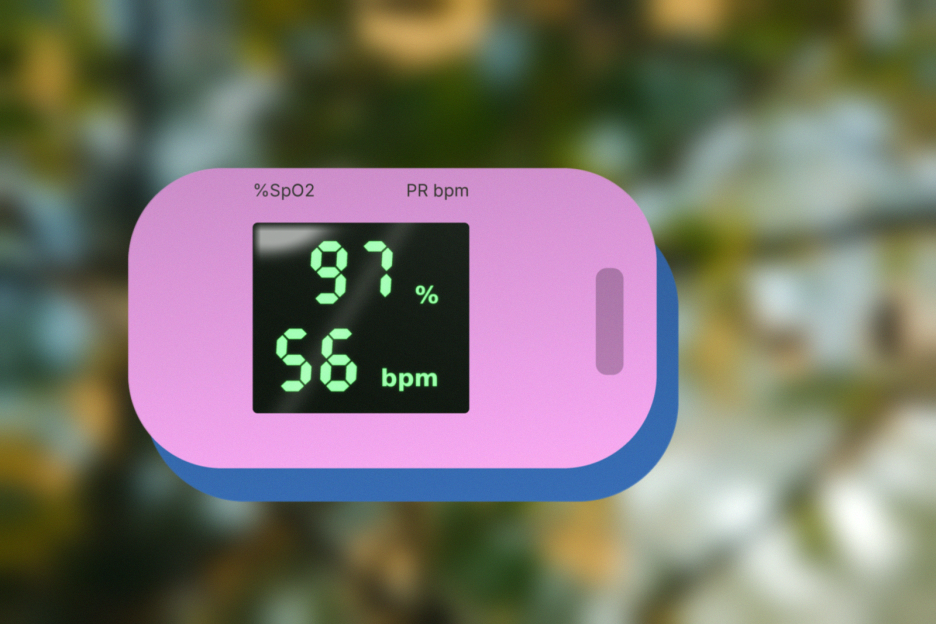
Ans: 97 %
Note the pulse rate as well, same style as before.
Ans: 56 bpm
